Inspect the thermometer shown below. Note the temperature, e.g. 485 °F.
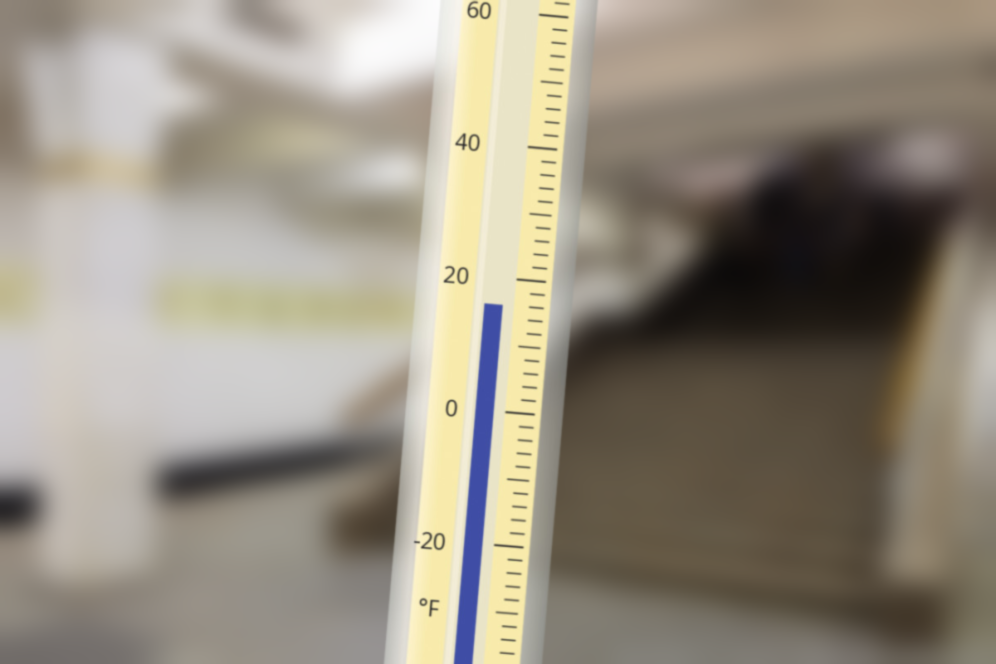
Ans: 16 °F
